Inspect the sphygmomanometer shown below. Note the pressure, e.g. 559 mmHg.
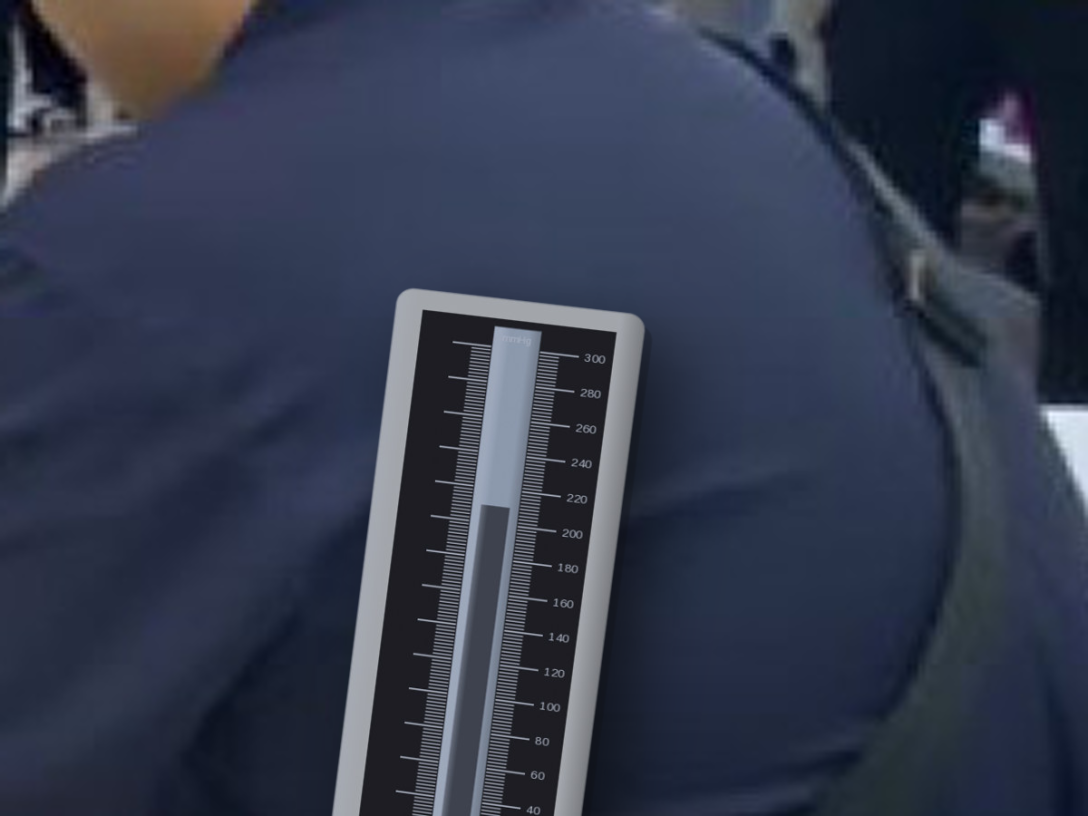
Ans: 210 mmHg
